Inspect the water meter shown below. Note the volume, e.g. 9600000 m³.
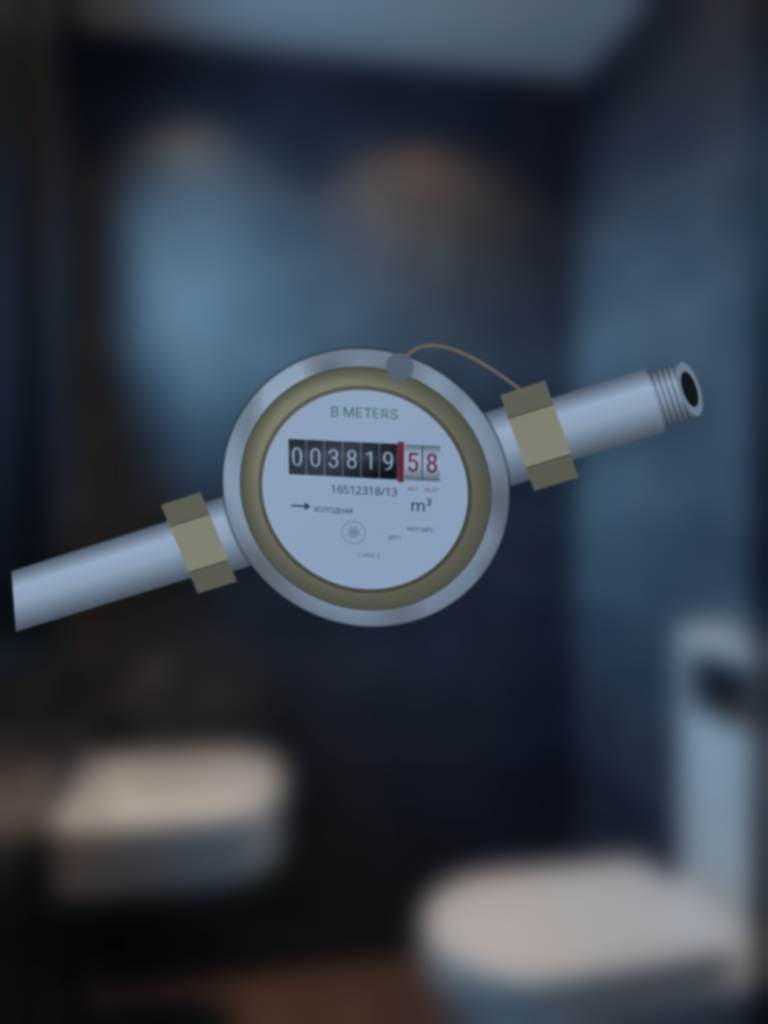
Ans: 3819.58 m³
